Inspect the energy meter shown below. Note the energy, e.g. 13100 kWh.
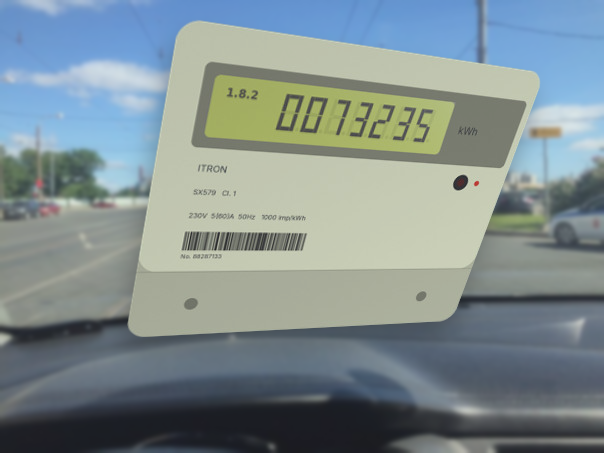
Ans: 73235 kWh
